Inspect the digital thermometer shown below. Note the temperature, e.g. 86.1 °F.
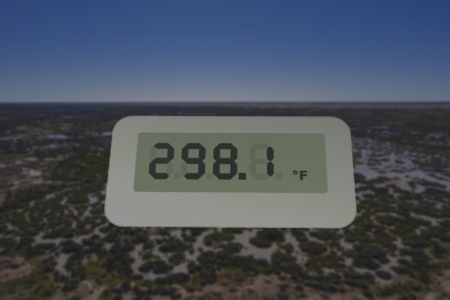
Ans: 298.1 °F
